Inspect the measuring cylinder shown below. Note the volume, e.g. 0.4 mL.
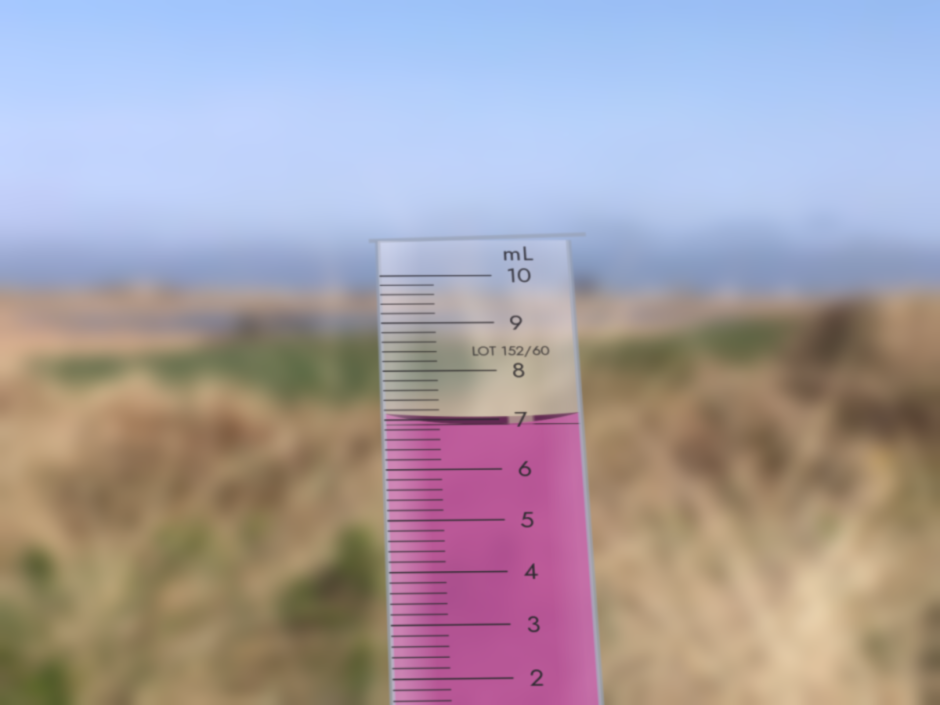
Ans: 6.9 mL
